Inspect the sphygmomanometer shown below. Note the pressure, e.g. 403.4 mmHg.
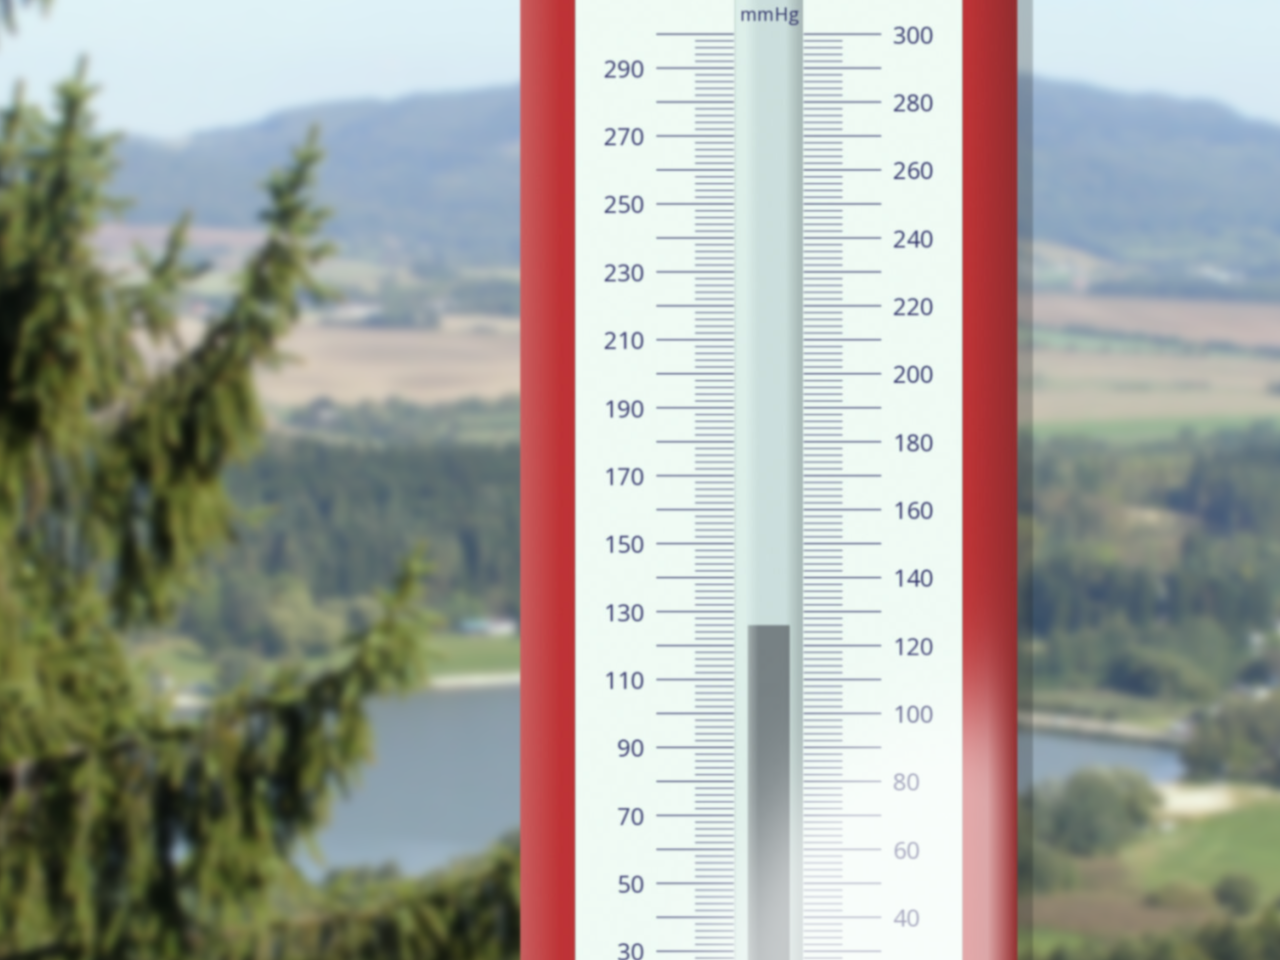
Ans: 126 mmHg
